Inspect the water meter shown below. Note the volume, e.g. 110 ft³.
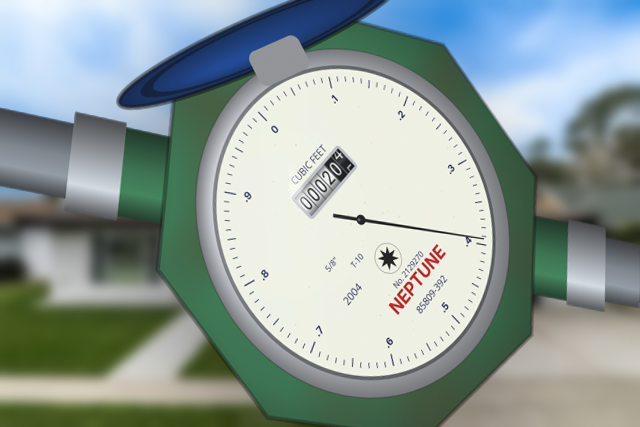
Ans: 204.39 ft³
